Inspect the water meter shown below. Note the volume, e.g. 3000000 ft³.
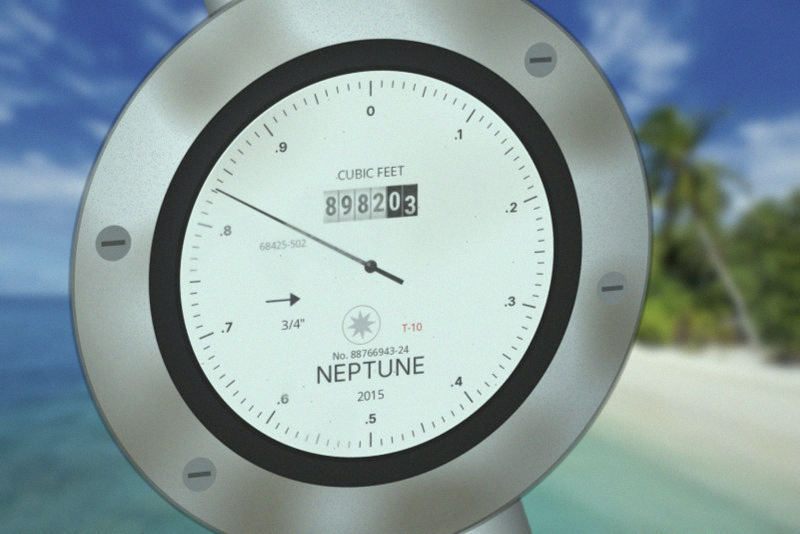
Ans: 898202.83 ft³
